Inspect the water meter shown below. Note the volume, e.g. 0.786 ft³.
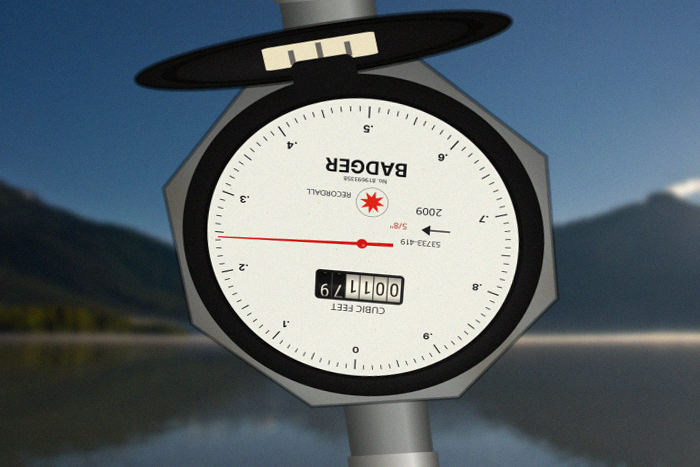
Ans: 1179.24 ft³
